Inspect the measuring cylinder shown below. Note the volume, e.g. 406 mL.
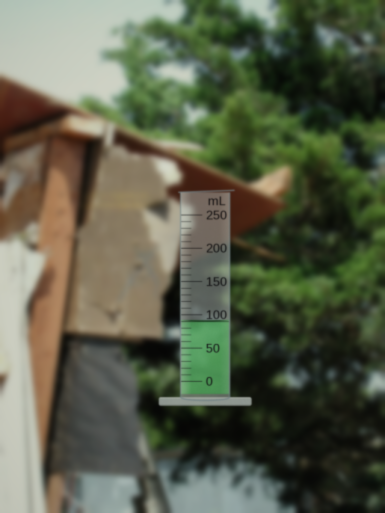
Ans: 90 mL
